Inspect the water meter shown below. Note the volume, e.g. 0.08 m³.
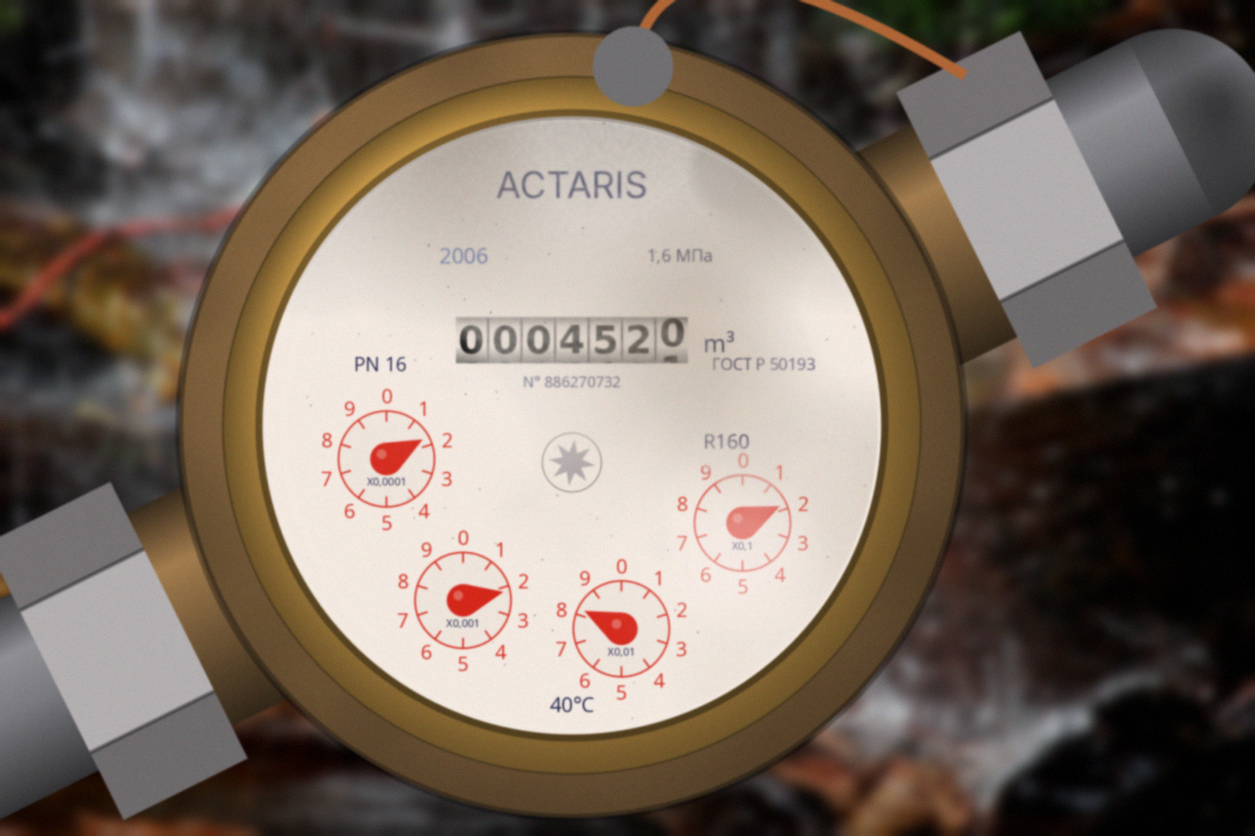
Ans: 4520.1821 m³
